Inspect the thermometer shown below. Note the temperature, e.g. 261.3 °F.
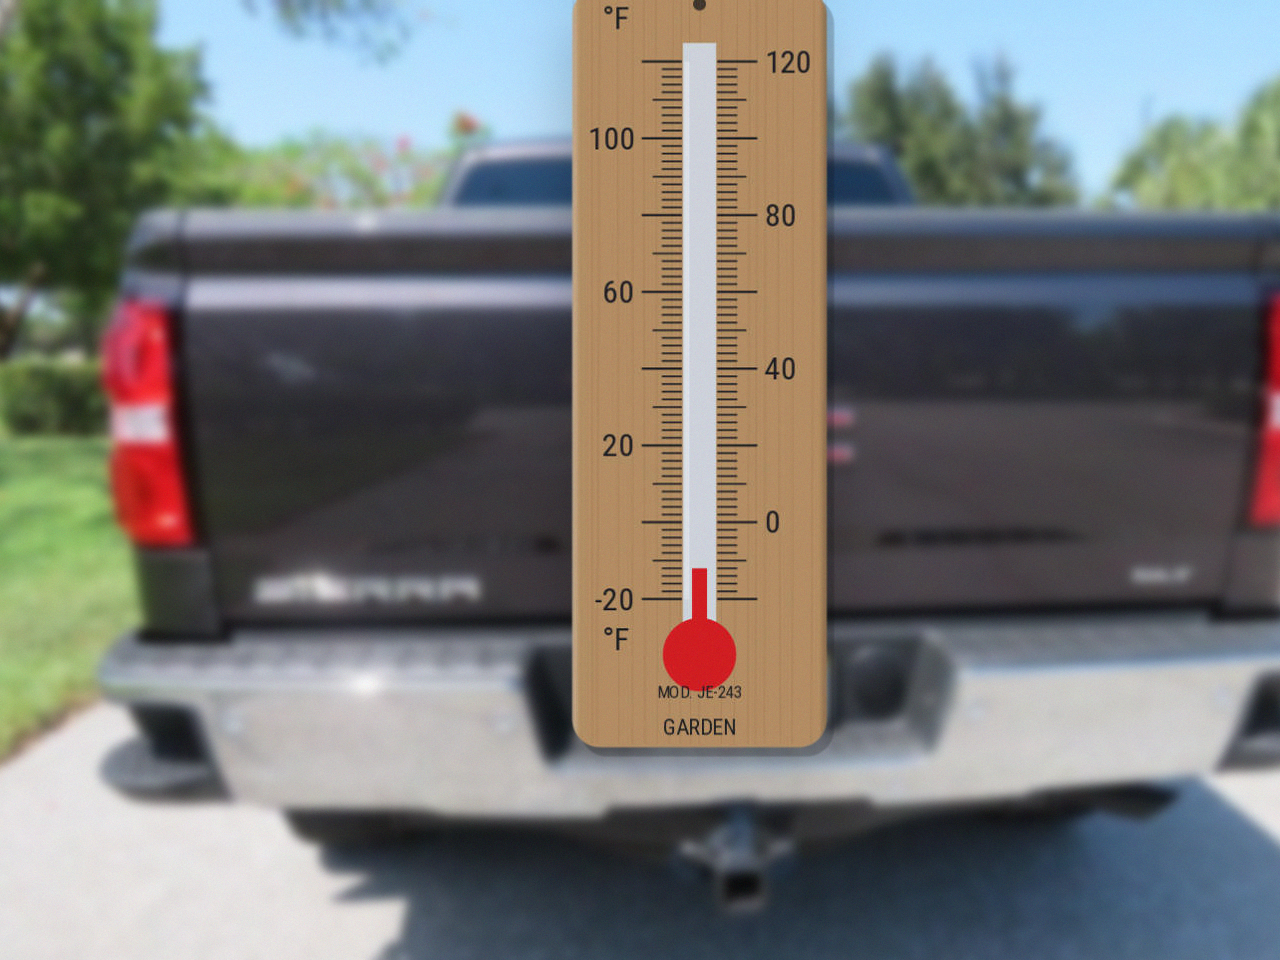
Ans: -12 °F
